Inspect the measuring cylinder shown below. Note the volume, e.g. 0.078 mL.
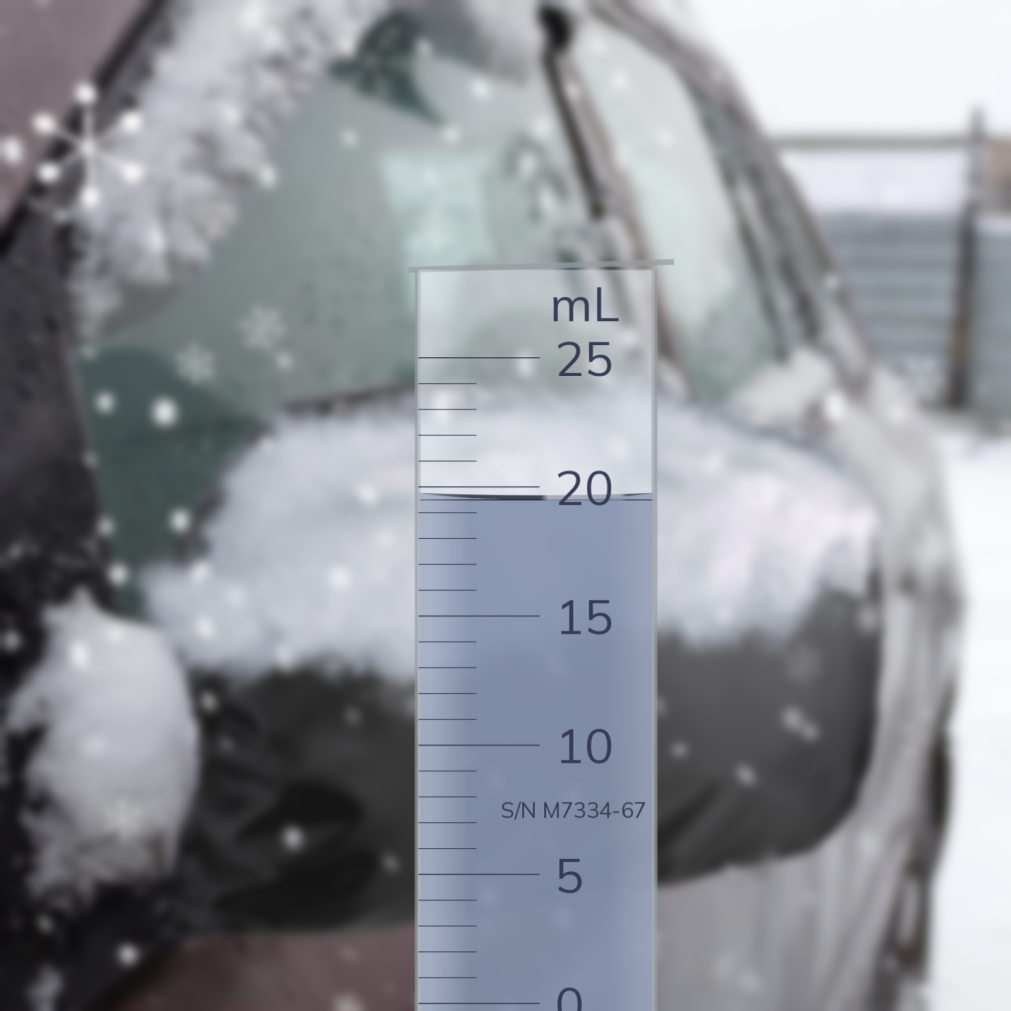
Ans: 19.5 mL
